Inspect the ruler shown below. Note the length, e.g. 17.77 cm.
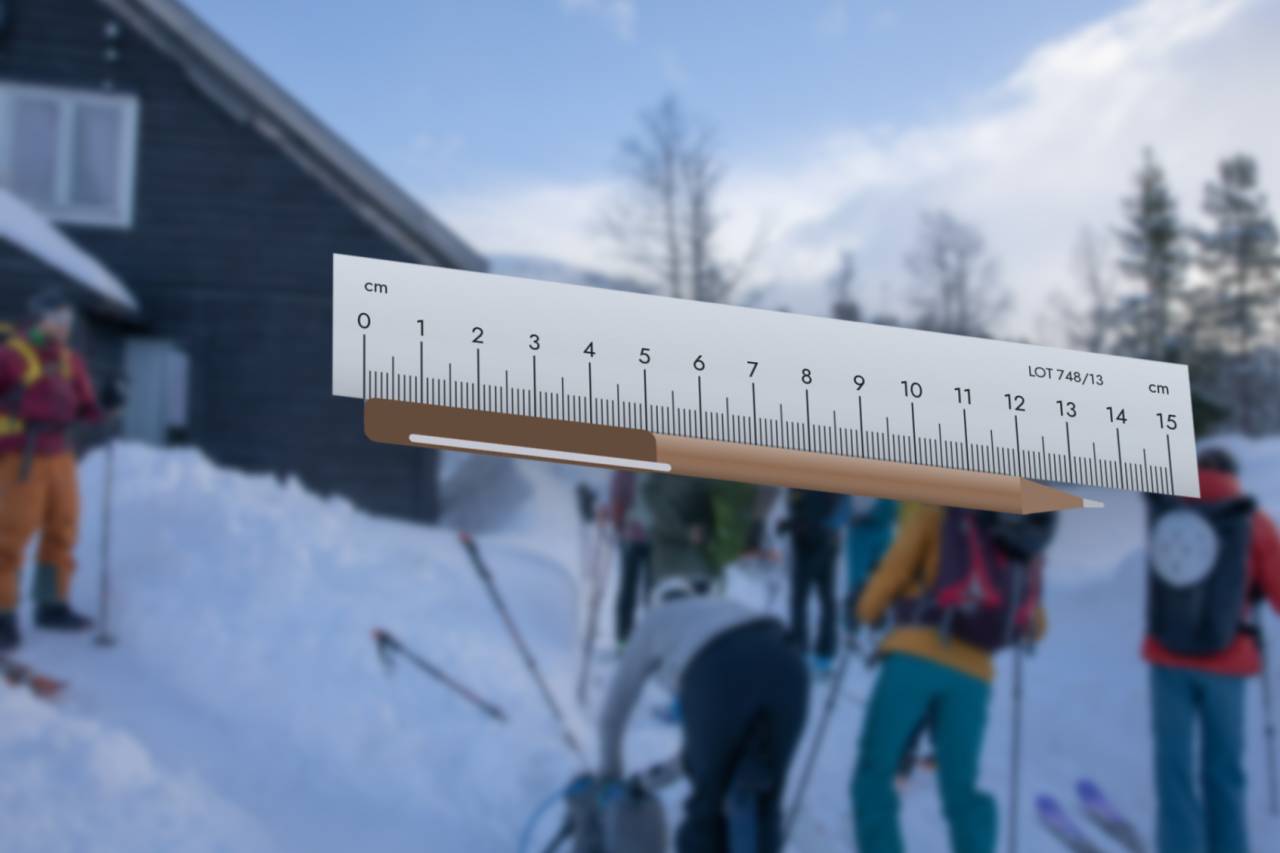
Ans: 13.6 cm
